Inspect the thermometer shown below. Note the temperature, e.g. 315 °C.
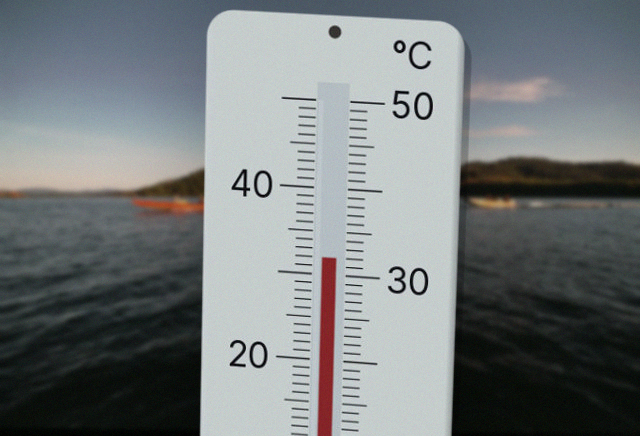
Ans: 32 °C
